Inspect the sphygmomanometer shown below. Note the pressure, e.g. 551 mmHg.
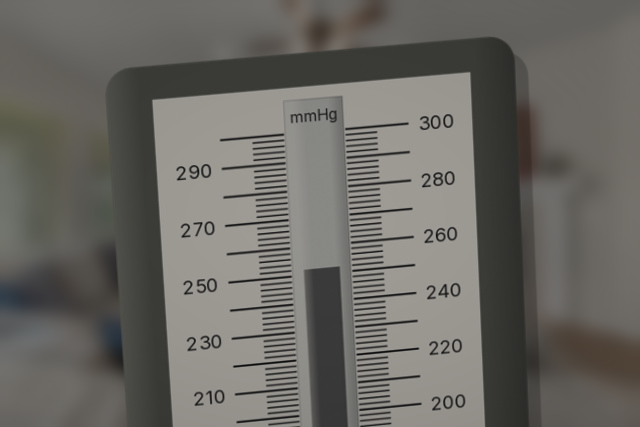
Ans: 252 mmHg
